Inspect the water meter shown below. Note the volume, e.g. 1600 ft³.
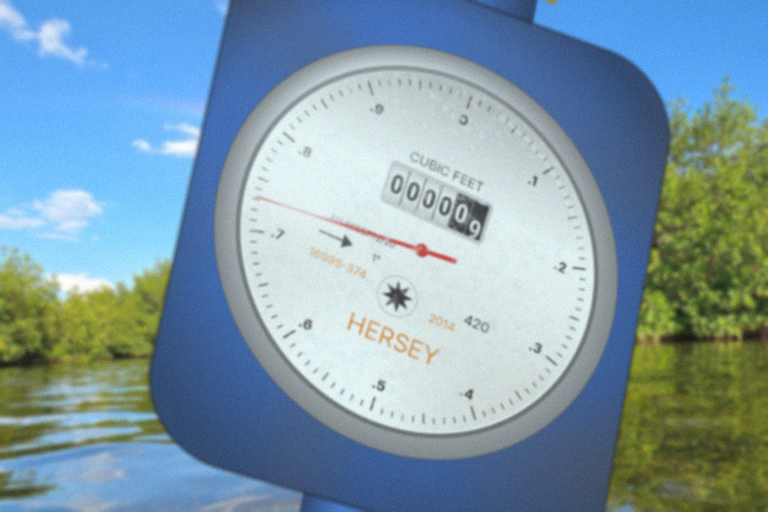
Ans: 8.73 ft³
